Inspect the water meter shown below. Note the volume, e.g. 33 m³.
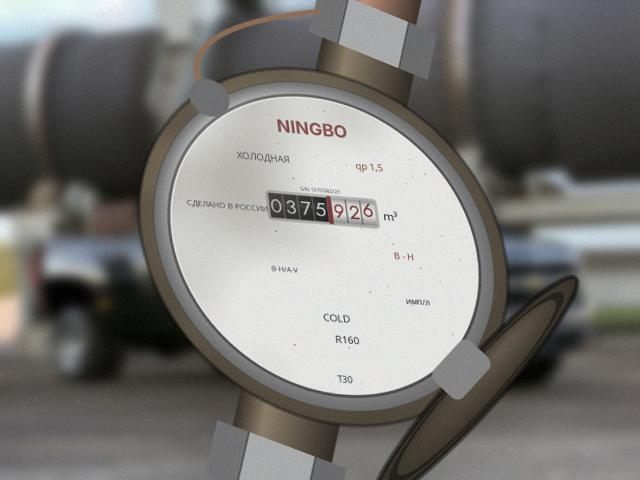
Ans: 375.926 m³
